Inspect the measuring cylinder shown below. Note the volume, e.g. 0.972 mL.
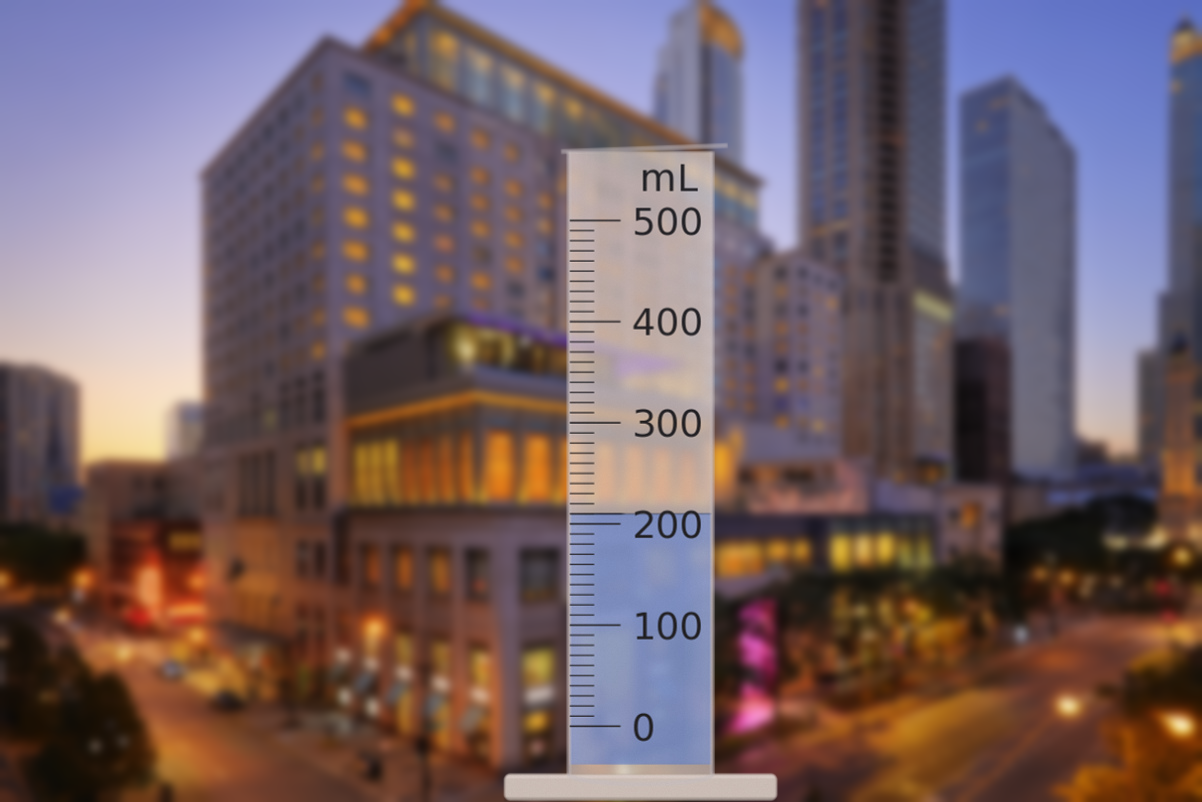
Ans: 210 mL
